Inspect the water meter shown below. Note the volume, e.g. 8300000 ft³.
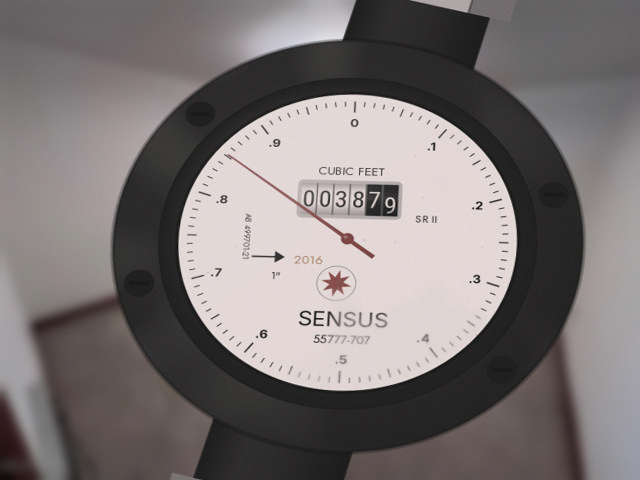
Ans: 3878.85 ft³
